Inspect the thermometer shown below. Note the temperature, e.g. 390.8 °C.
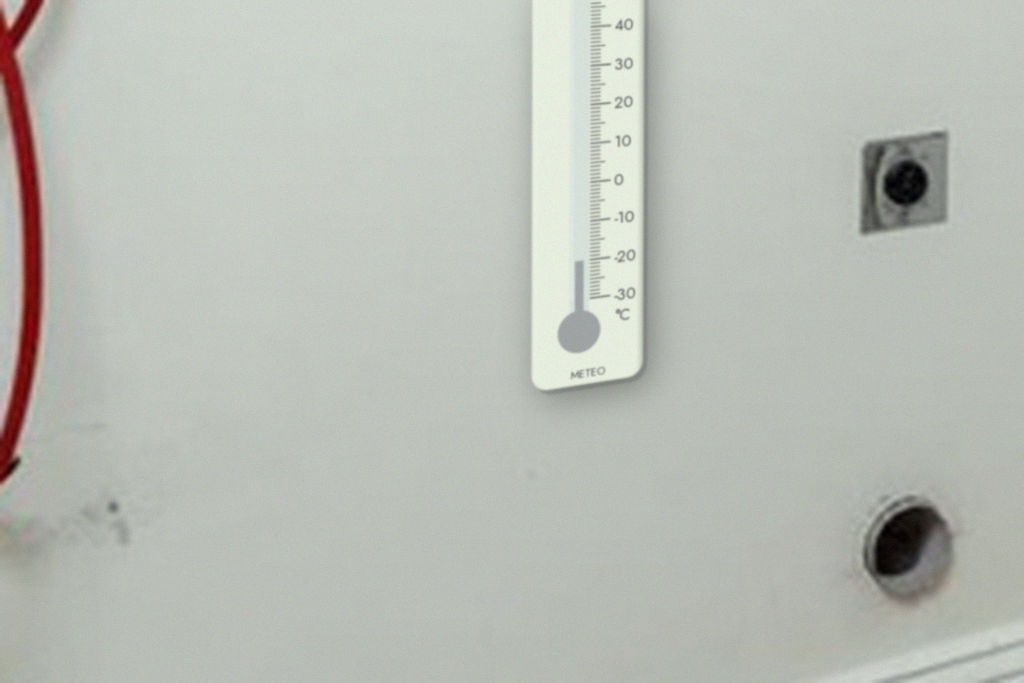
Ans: -20 °C
